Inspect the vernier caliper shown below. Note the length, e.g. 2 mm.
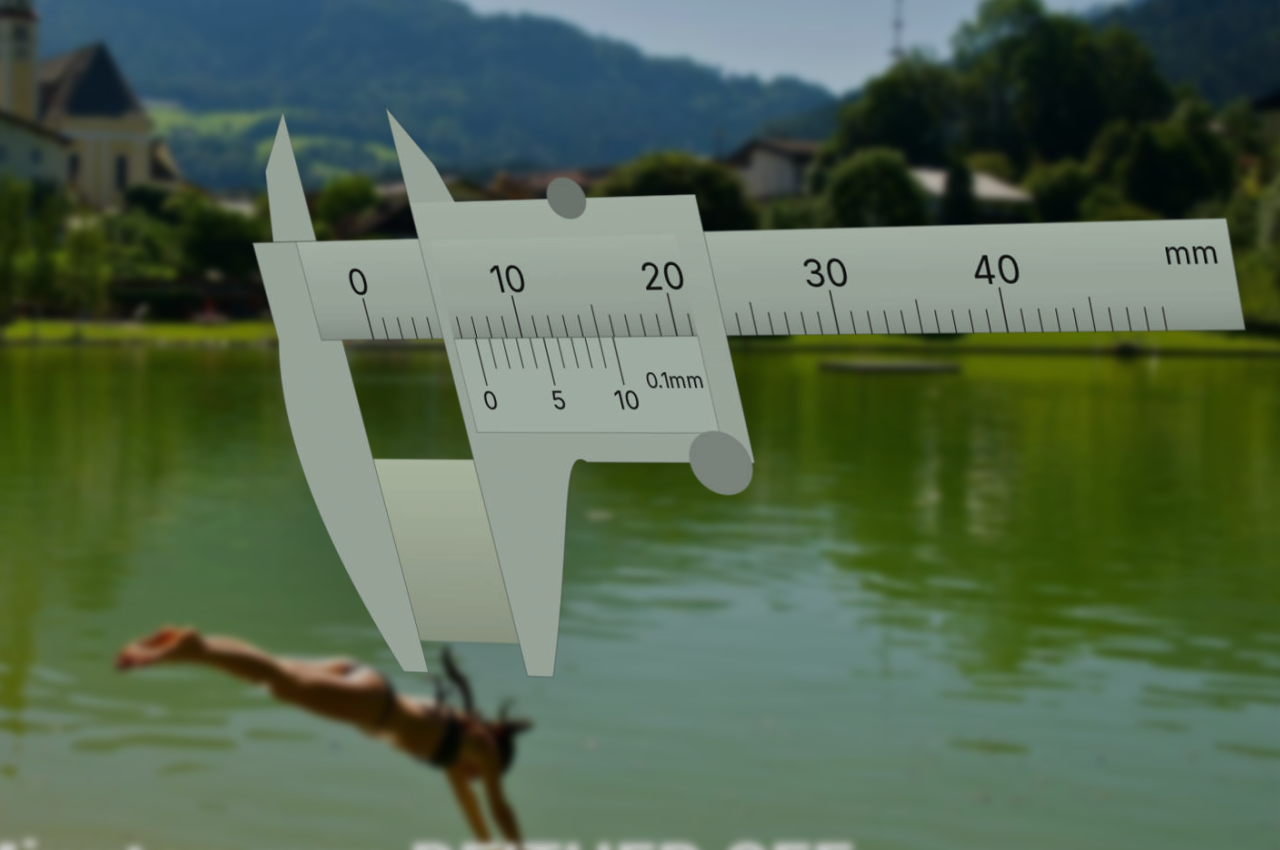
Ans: 6.9 mm
